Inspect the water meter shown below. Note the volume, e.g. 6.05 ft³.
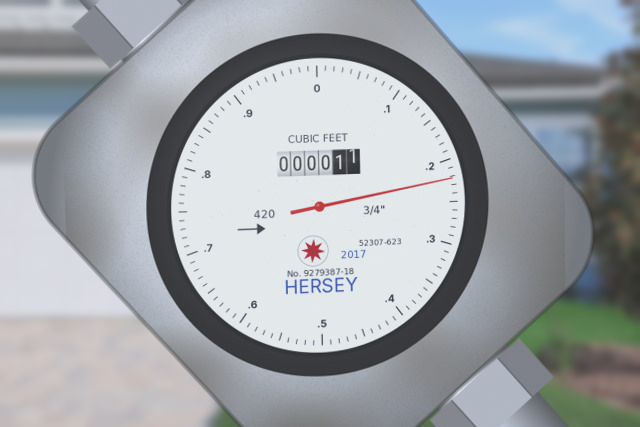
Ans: 11.22 ft³
